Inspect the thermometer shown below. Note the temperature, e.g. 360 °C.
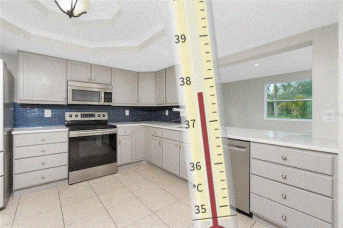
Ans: 37.7 °C
